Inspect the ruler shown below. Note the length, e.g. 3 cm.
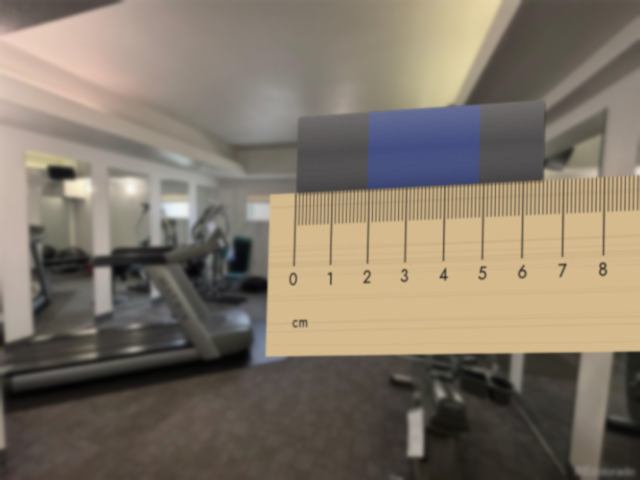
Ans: 6.5 cm
